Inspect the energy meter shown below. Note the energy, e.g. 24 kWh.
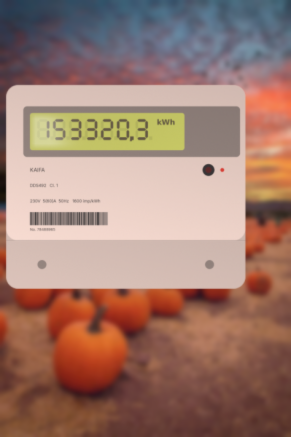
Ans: 153320.3 kWh
